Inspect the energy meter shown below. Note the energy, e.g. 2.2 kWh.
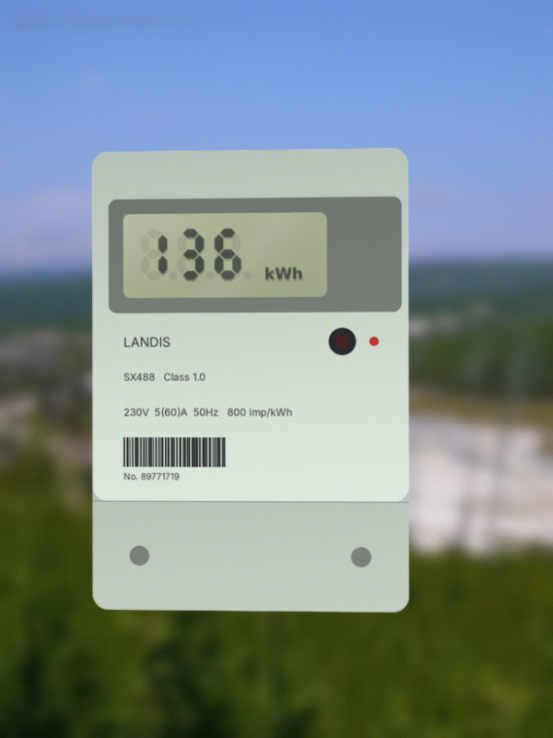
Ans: 136 kWh
